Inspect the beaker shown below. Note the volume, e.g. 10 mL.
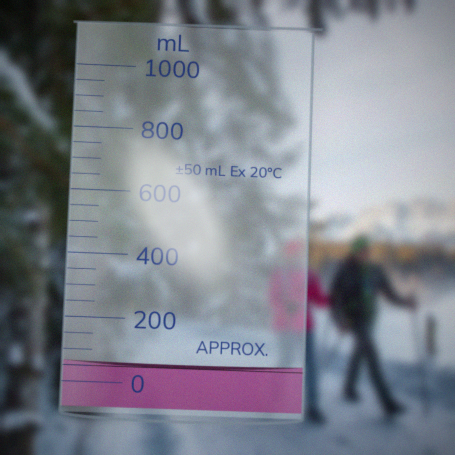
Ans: 50 mL
